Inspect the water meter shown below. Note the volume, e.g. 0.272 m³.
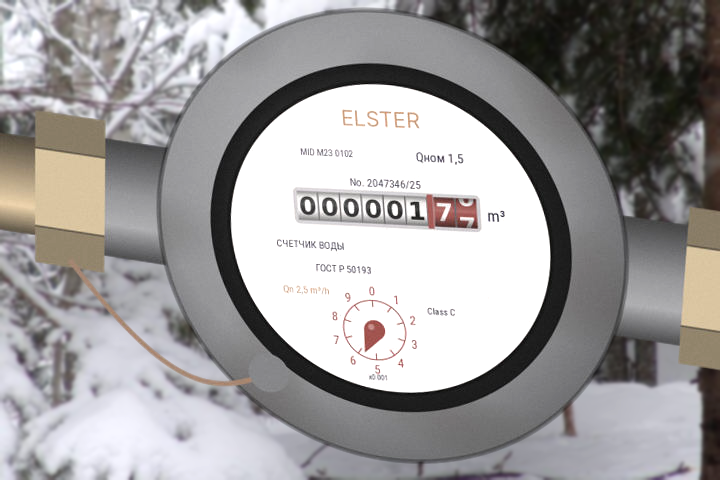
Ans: 1.765 m³
